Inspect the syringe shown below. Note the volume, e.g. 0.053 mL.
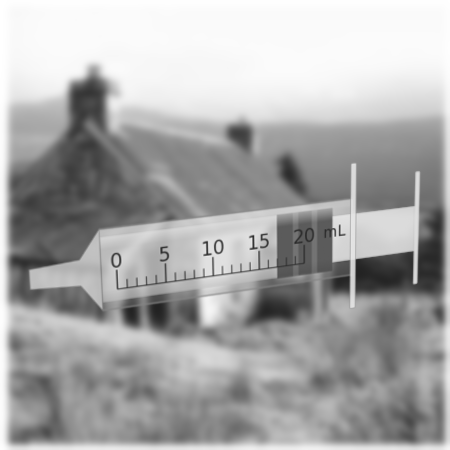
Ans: 17 mL
